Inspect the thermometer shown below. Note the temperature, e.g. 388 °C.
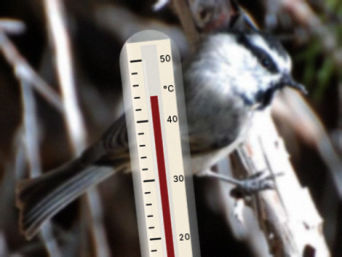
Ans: 44 °C
